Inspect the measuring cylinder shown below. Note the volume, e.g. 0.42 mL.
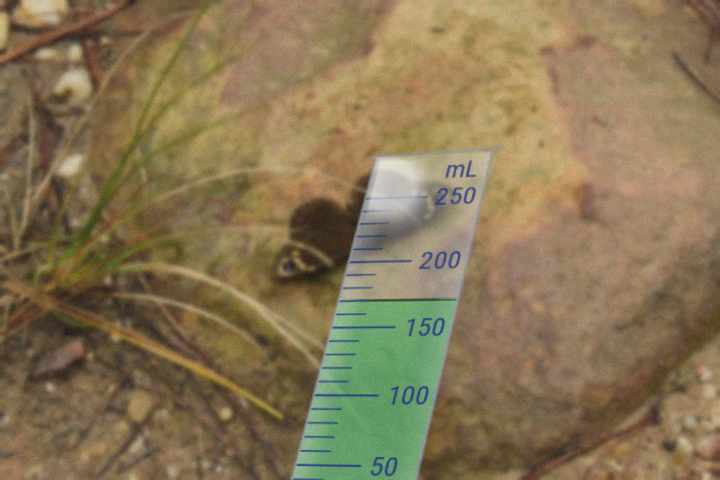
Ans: 170 mL
